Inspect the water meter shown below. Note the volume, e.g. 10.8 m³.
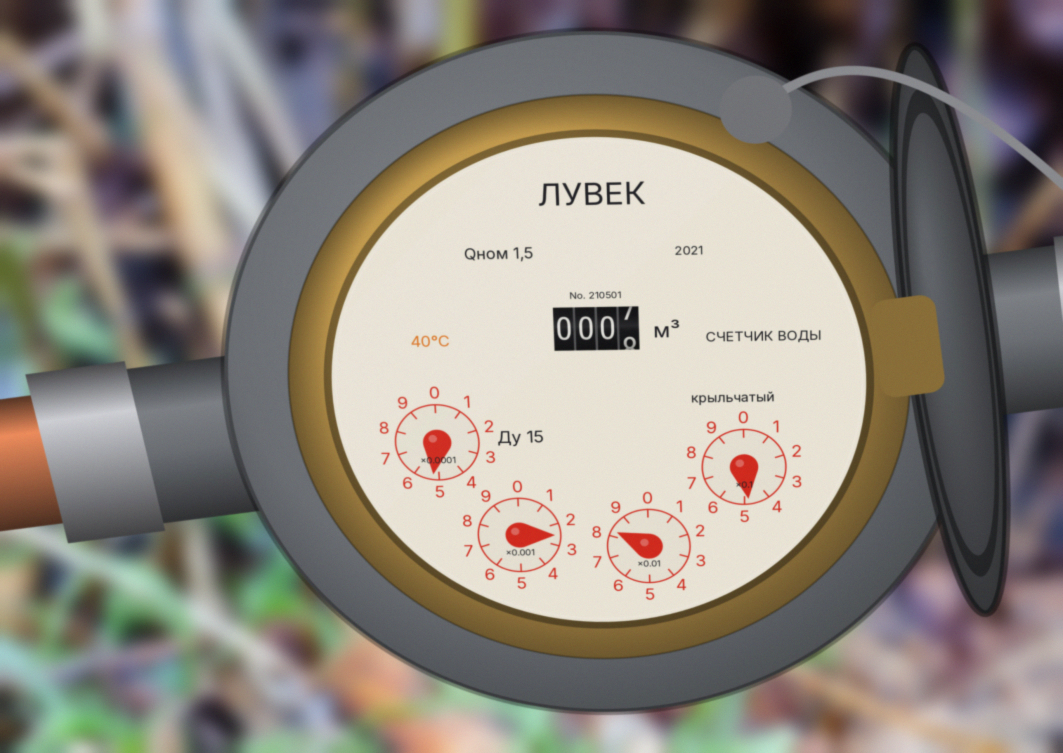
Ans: 7.4825 m³
